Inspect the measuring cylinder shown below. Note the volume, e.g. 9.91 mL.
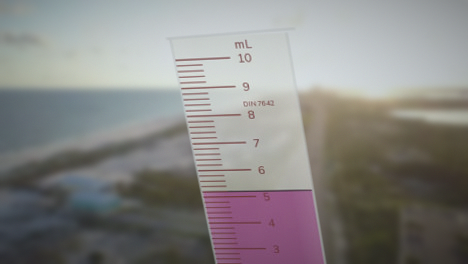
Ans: 5.2 mL
